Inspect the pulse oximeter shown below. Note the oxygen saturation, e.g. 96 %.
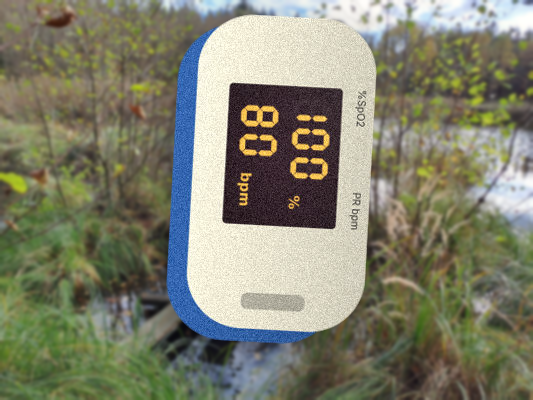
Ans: 100 %
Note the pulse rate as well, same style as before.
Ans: 80 bpm
